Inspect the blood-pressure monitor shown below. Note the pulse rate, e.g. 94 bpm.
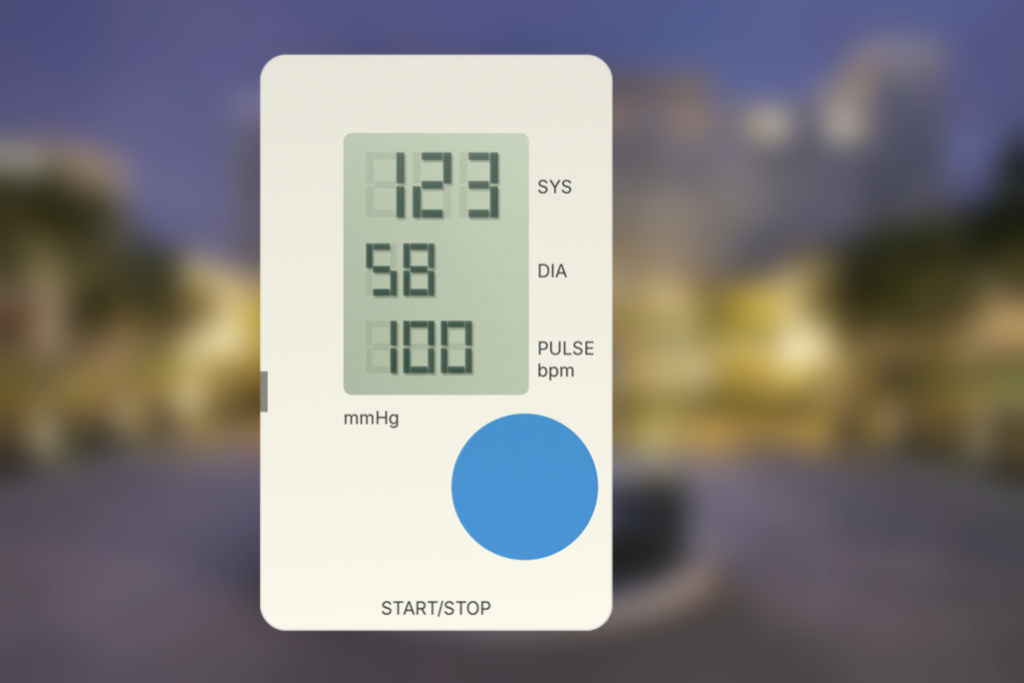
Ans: 100 bpm
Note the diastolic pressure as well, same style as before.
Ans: 58 mmHg
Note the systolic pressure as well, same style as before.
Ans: 123 mmHg
